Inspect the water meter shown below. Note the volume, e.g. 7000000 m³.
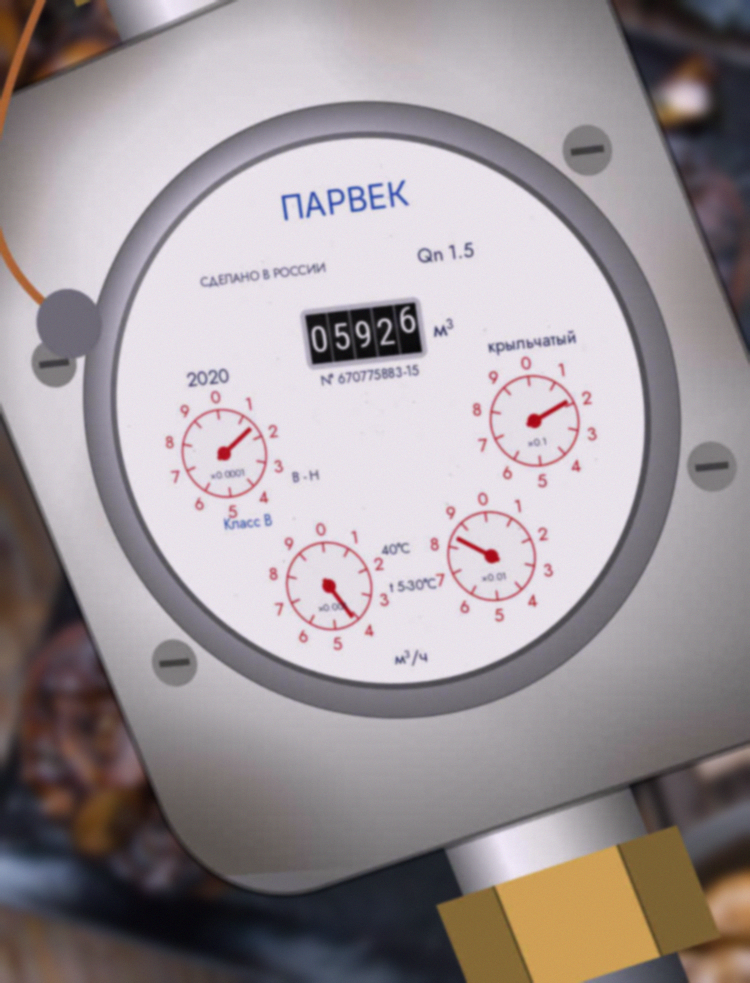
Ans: 5926.1841 m³
